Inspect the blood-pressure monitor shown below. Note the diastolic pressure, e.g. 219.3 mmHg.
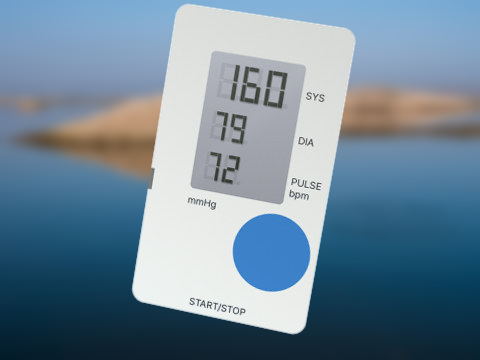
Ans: 79 mmHg
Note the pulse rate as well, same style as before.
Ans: 72 bpm
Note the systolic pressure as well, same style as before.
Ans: 160 mmHg
